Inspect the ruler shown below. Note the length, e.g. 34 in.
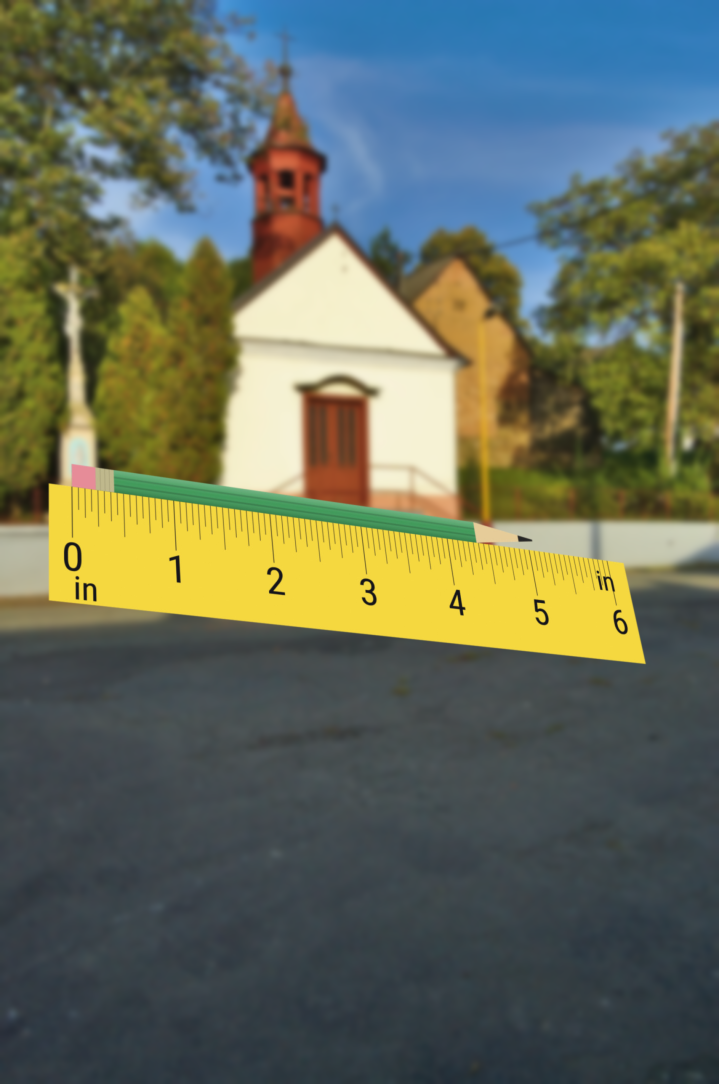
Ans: 5.0625 in
